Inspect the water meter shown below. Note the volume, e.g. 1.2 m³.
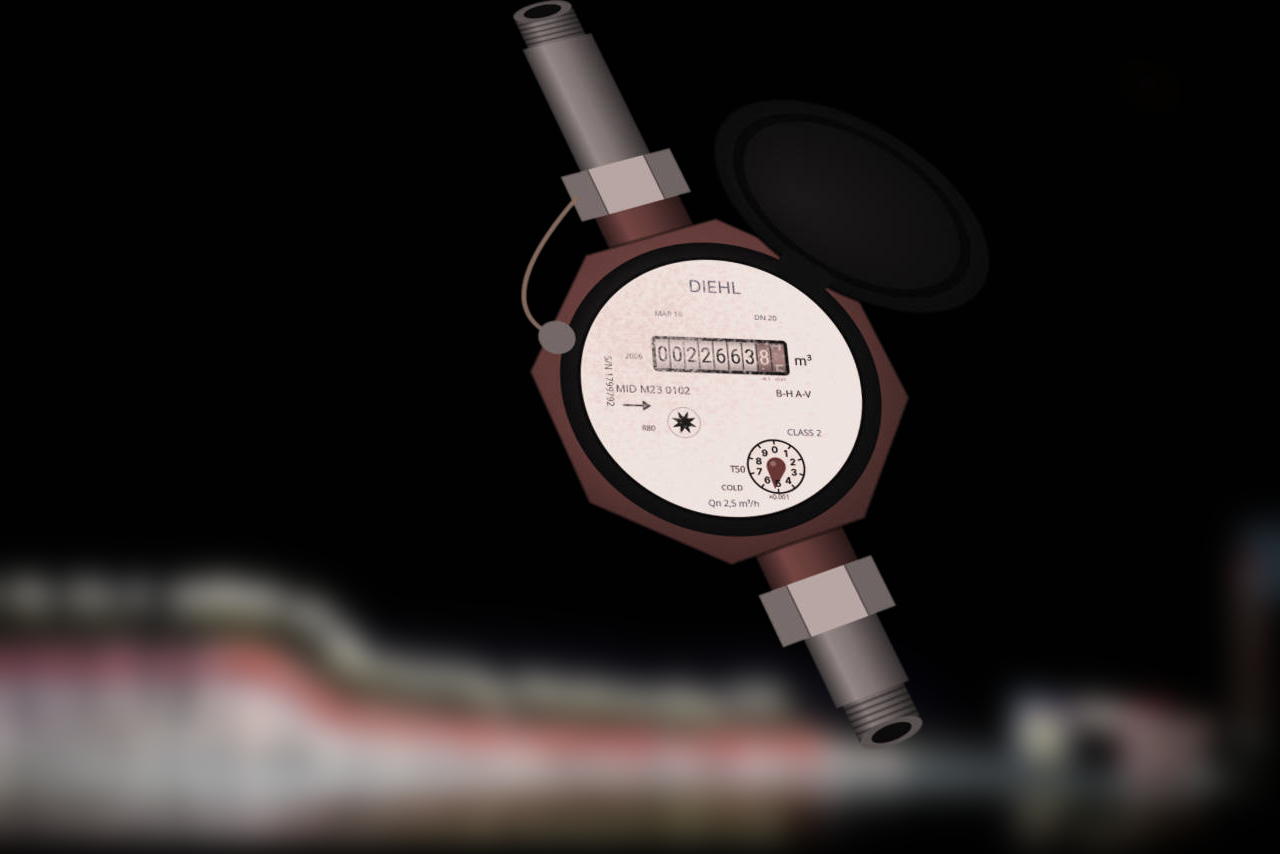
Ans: 22663.845 m³
